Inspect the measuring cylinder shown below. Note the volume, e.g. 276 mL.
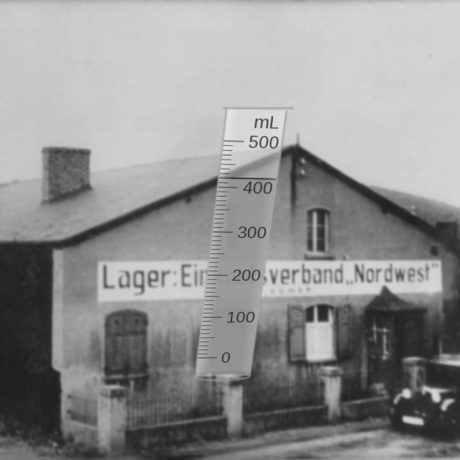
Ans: 420 mL
